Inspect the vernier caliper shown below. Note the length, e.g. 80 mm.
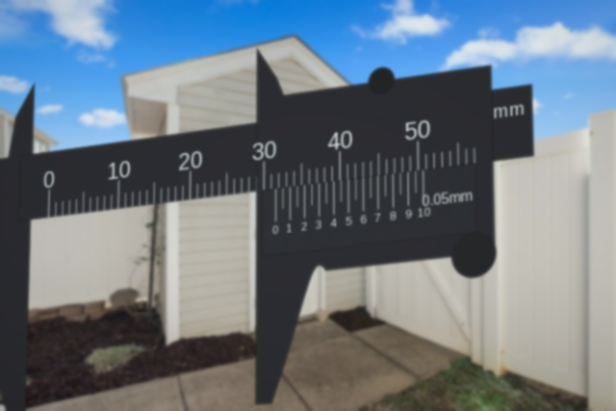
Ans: 31.6 mm
